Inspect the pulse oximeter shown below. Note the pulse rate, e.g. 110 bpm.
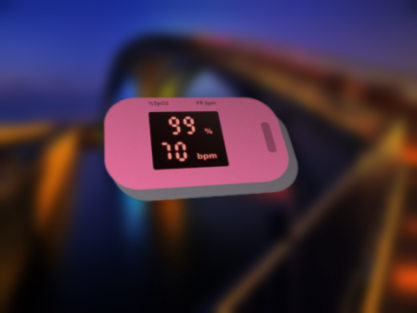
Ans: 70 bpm
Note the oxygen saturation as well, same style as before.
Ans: 99 %
